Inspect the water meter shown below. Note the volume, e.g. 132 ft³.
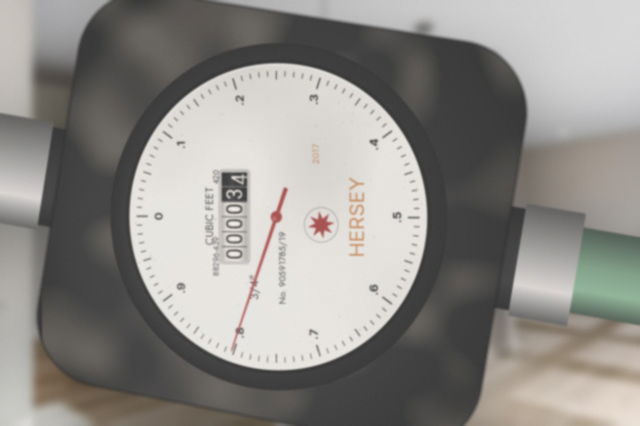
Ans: 33.80 ft³
